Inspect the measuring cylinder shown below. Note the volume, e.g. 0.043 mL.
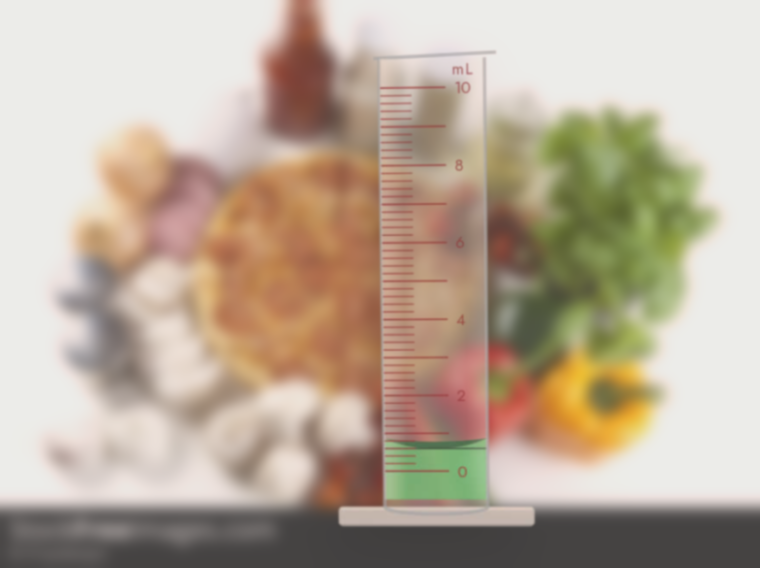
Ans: 0.6 mL
